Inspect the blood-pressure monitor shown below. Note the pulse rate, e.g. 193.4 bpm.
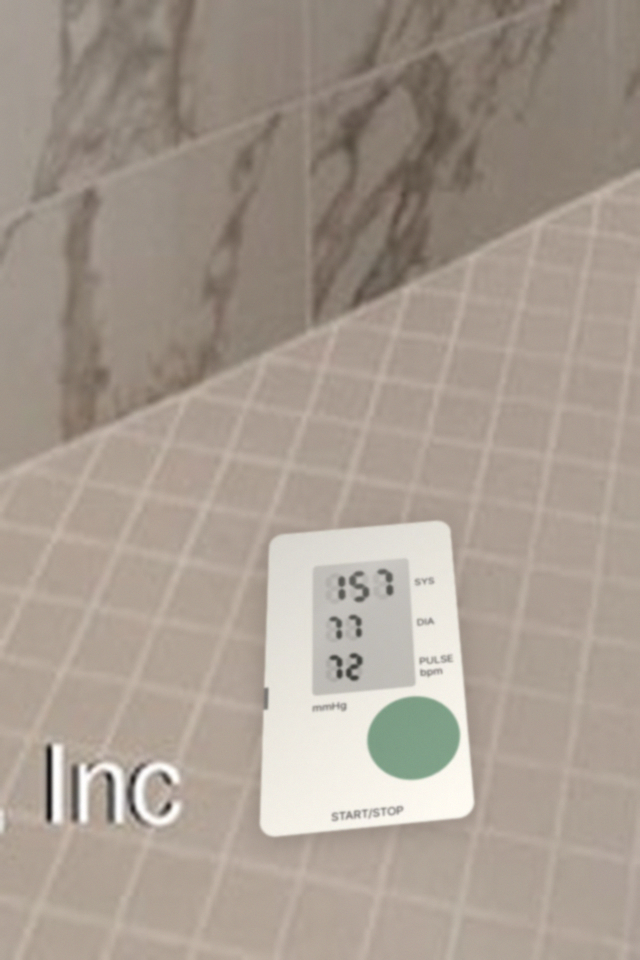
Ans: 72 bpm
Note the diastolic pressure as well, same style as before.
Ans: 77 mmHg
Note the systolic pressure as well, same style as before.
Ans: 157 mmHg
